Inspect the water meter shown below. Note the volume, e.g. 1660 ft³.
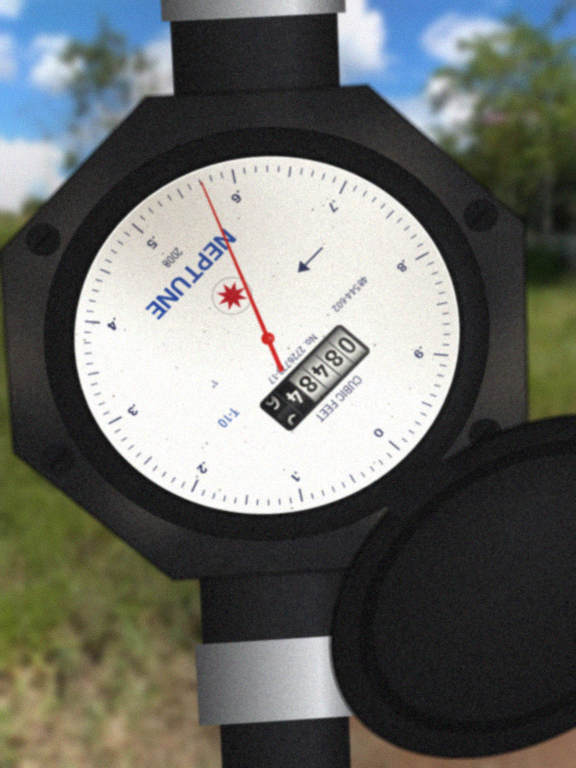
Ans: 84845.57 ft³
